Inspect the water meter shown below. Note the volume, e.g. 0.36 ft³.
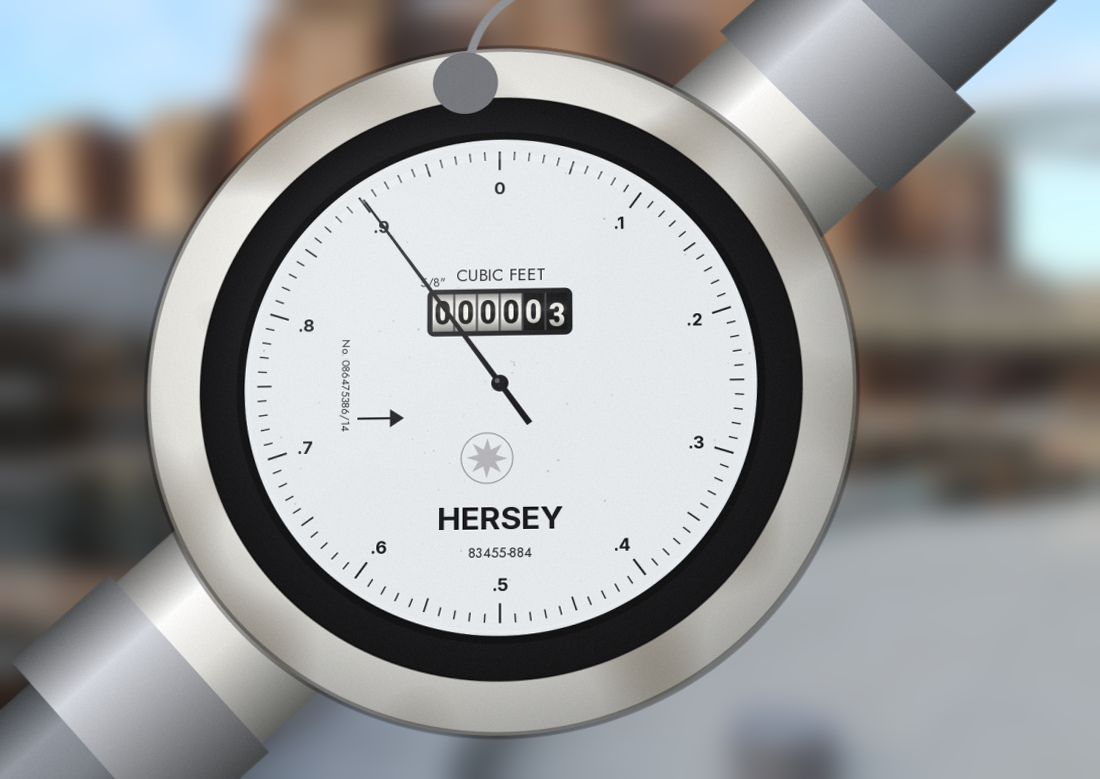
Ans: 2.90 ft³
